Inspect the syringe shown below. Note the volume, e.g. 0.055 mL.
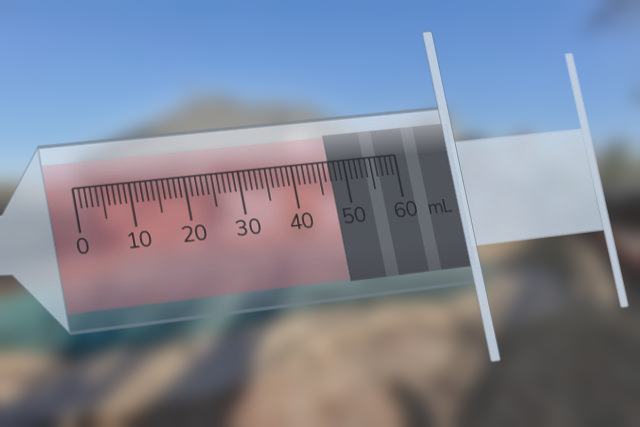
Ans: 47 mL
